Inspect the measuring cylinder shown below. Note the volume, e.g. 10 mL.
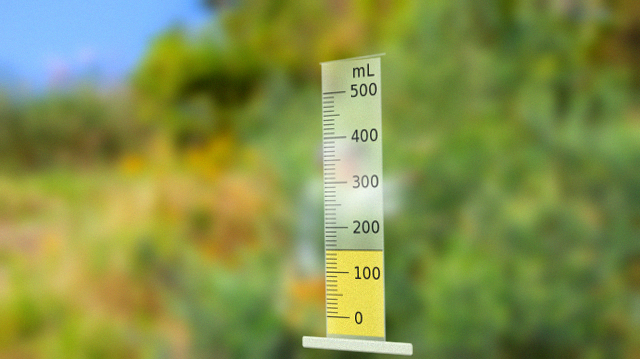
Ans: 150 mL
